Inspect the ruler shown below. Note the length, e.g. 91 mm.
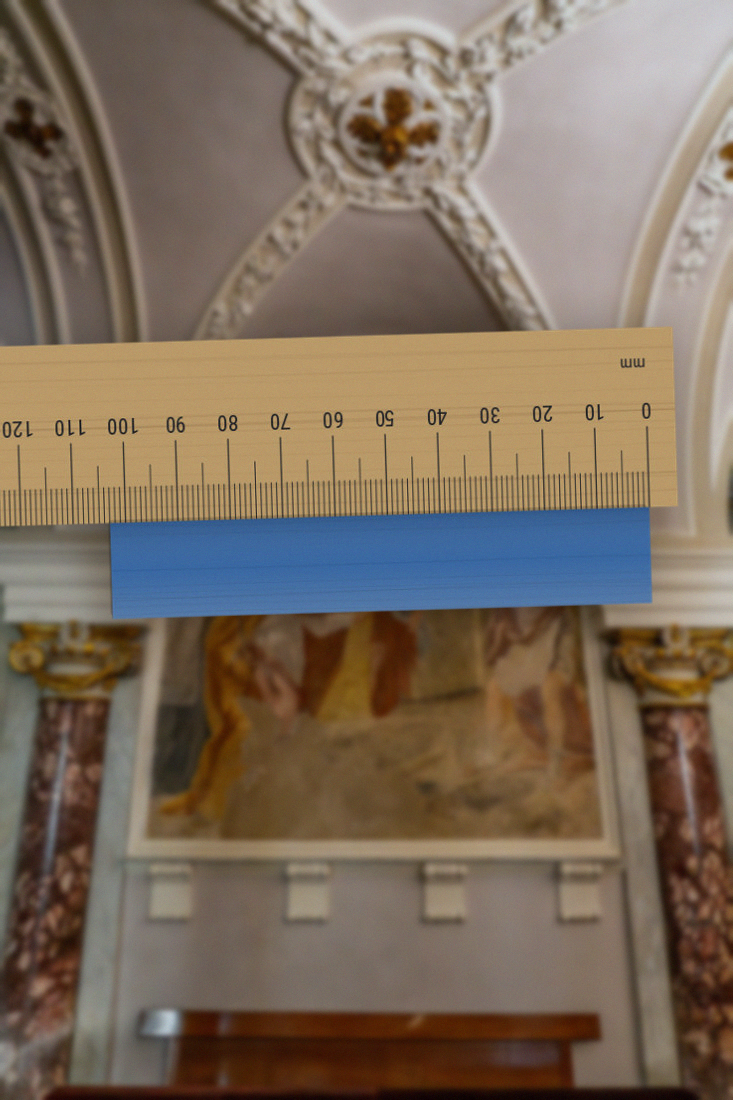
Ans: 103 mm
